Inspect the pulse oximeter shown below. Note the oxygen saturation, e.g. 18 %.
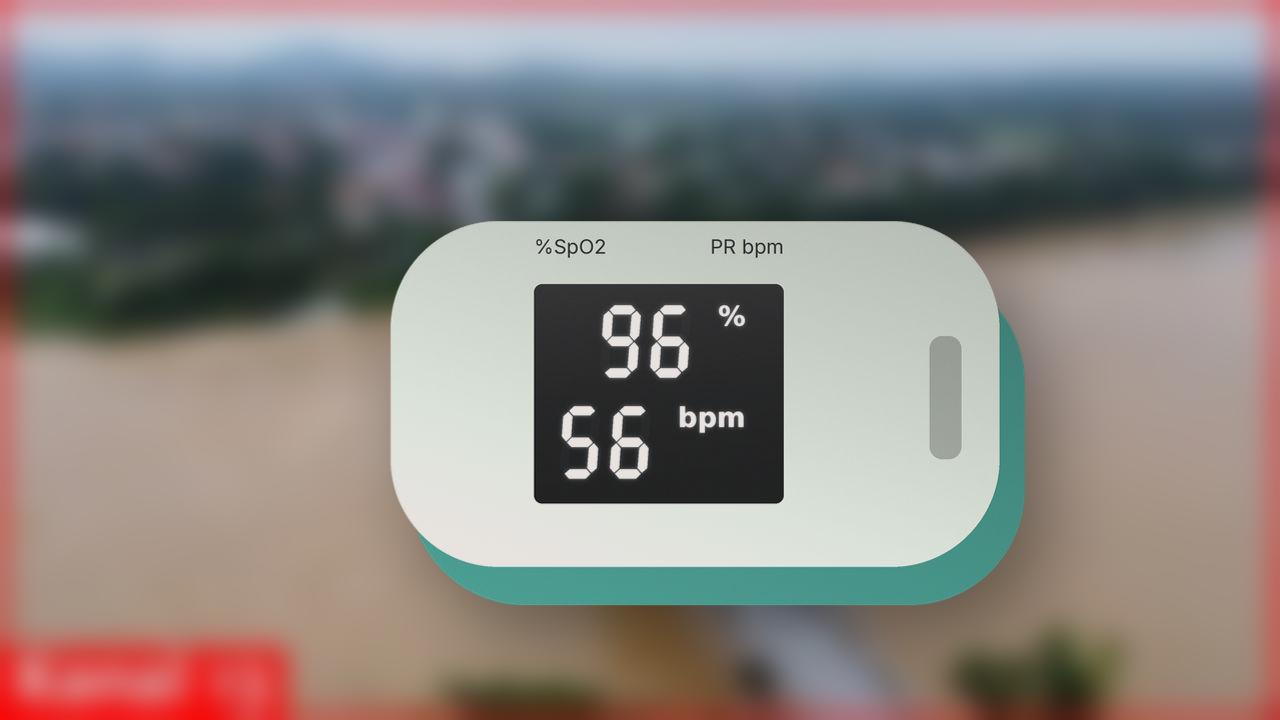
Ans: 96 %
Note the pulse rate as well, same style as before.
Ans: 56 bpm
